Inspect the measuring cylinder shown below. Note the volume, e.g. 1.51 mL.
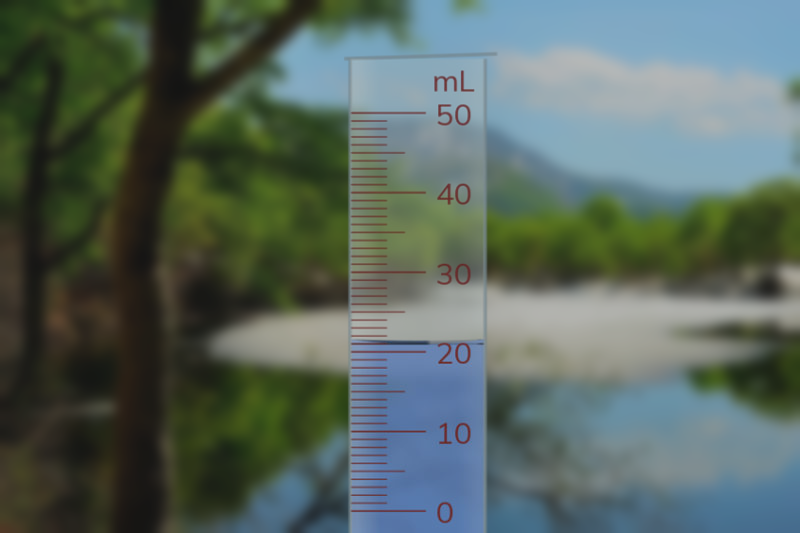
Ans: 21 mL
